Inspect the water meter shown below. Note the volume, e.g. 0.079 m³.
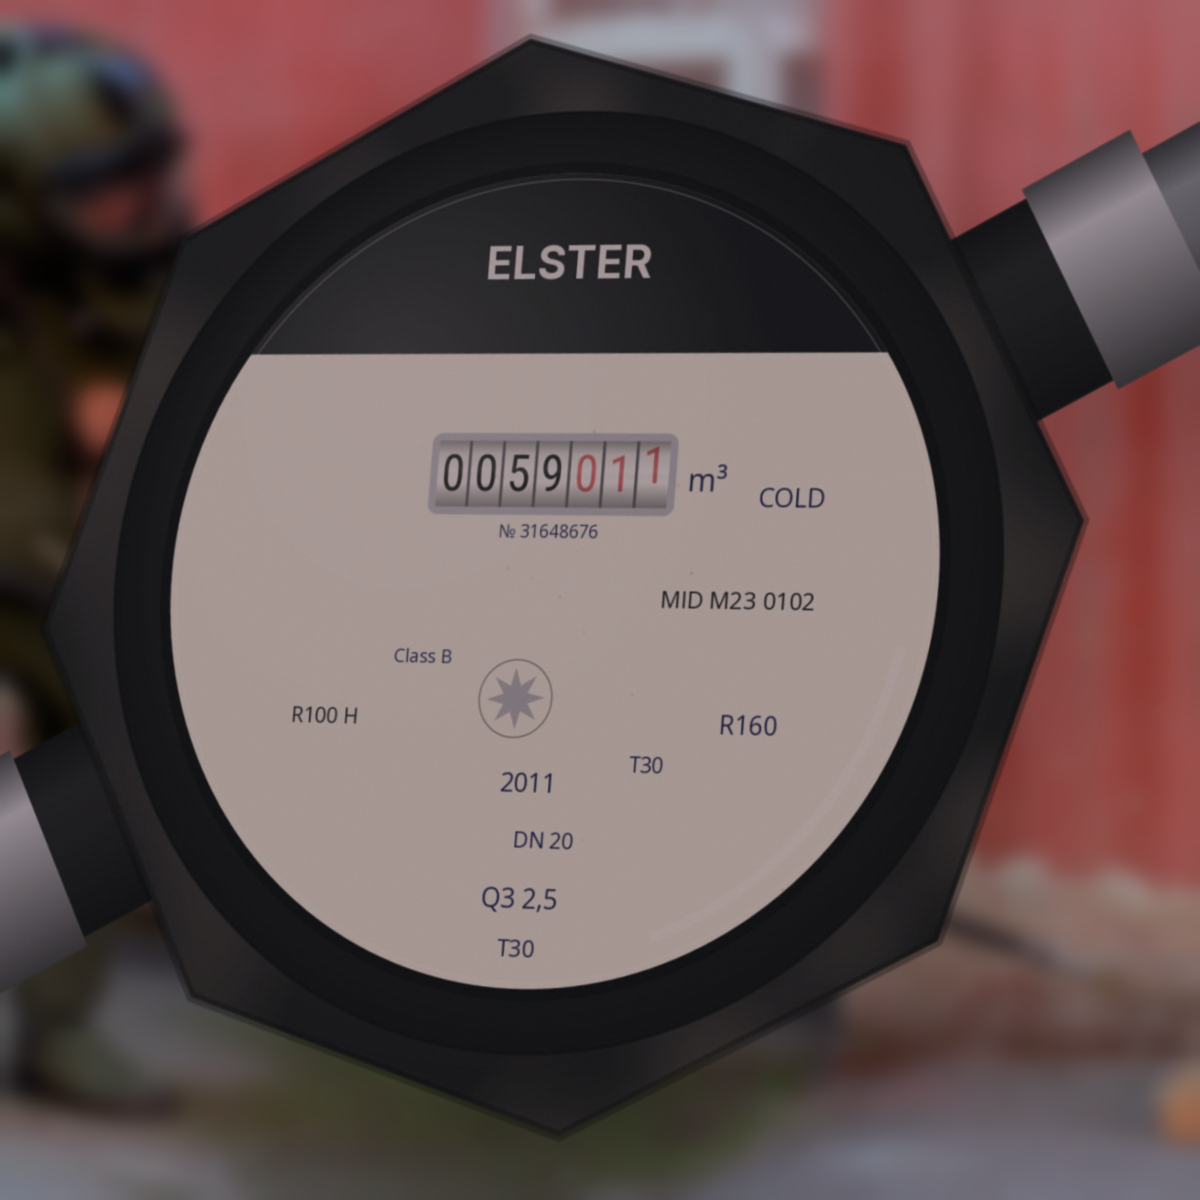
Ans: 59.011 m³
